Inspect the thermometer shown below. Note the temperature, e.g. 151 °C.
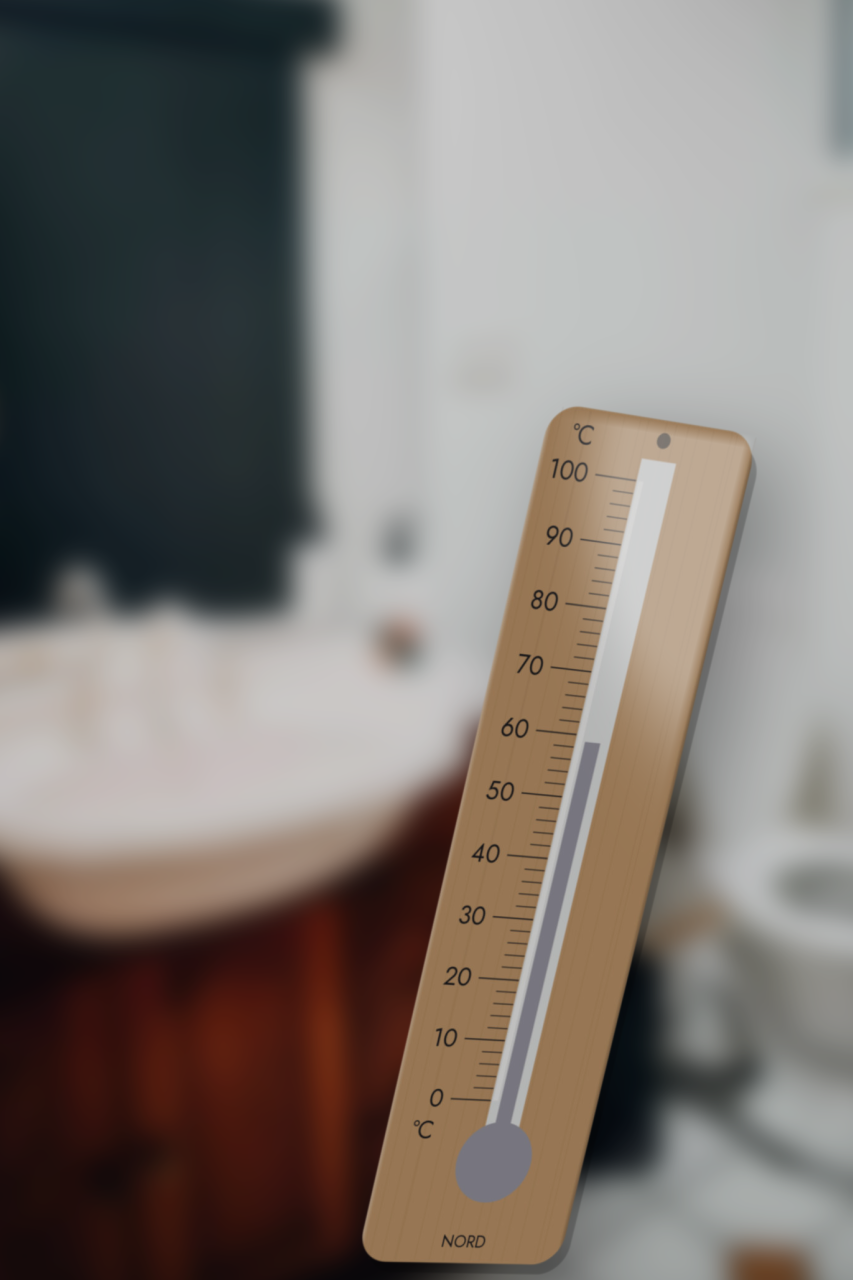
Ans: 59 °C
